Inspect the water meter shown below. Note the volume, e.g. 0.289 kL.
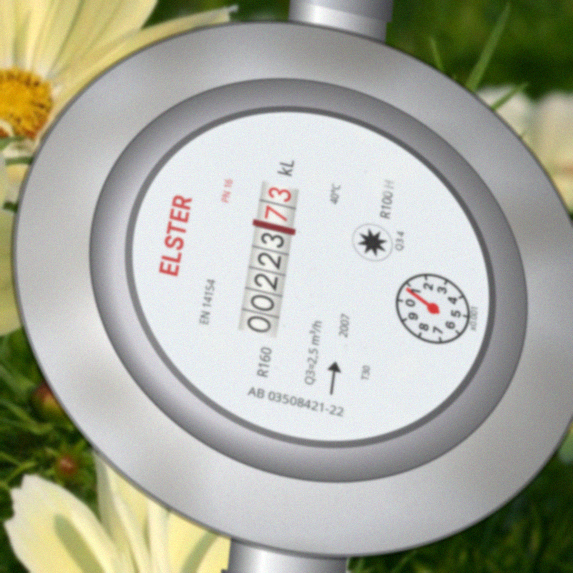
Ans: 223.730 kL
